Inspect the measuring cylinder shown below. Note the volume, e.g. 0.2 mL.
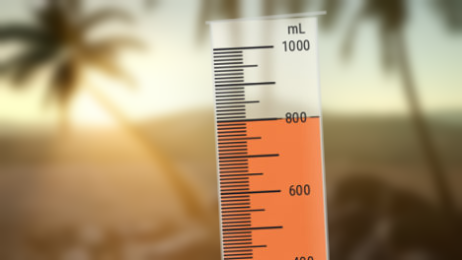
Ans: 800 mL
